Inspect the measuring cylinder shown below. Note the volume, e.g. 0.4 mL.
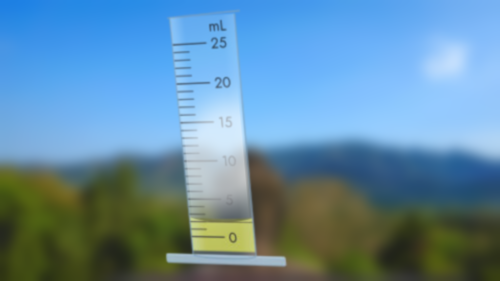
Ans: 2 mL
